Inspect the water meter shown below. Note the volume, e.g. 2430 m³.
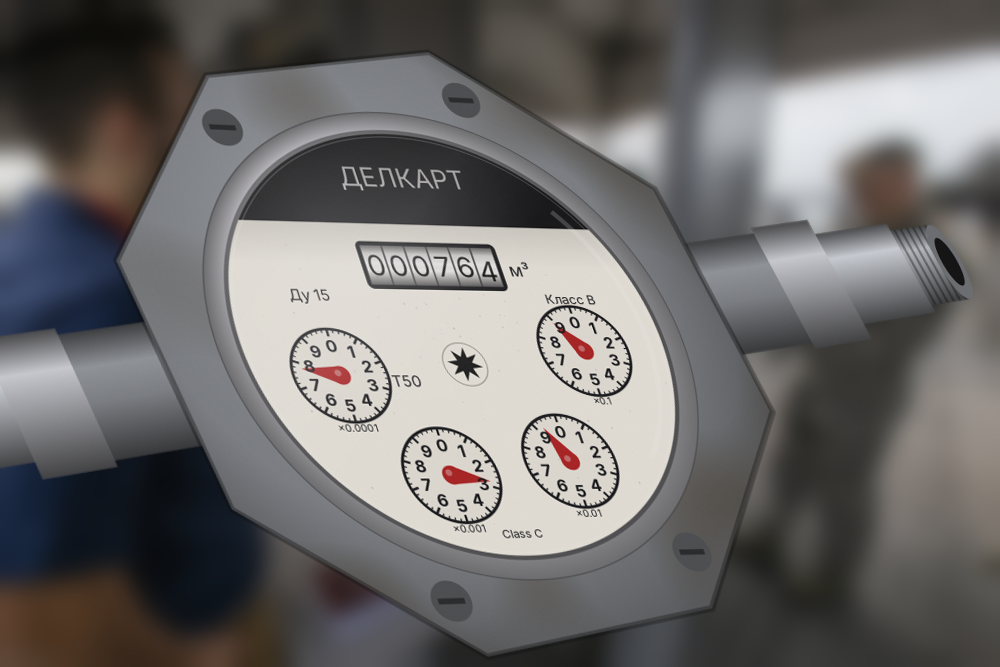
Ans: 763.8927 m³
